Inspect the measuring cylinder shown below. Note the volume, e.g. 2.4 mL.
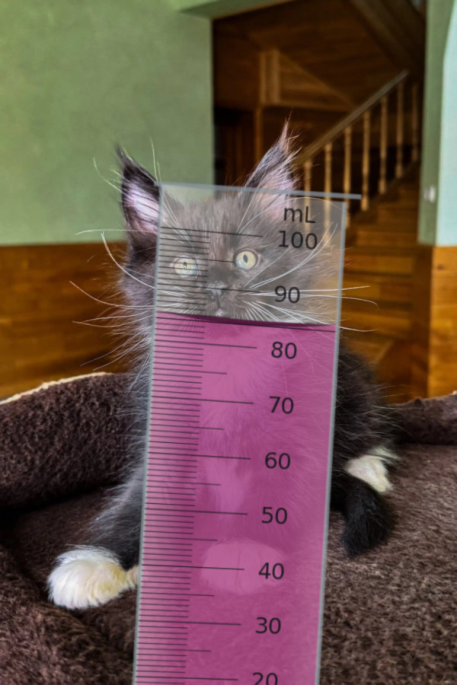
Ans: 84 mL
